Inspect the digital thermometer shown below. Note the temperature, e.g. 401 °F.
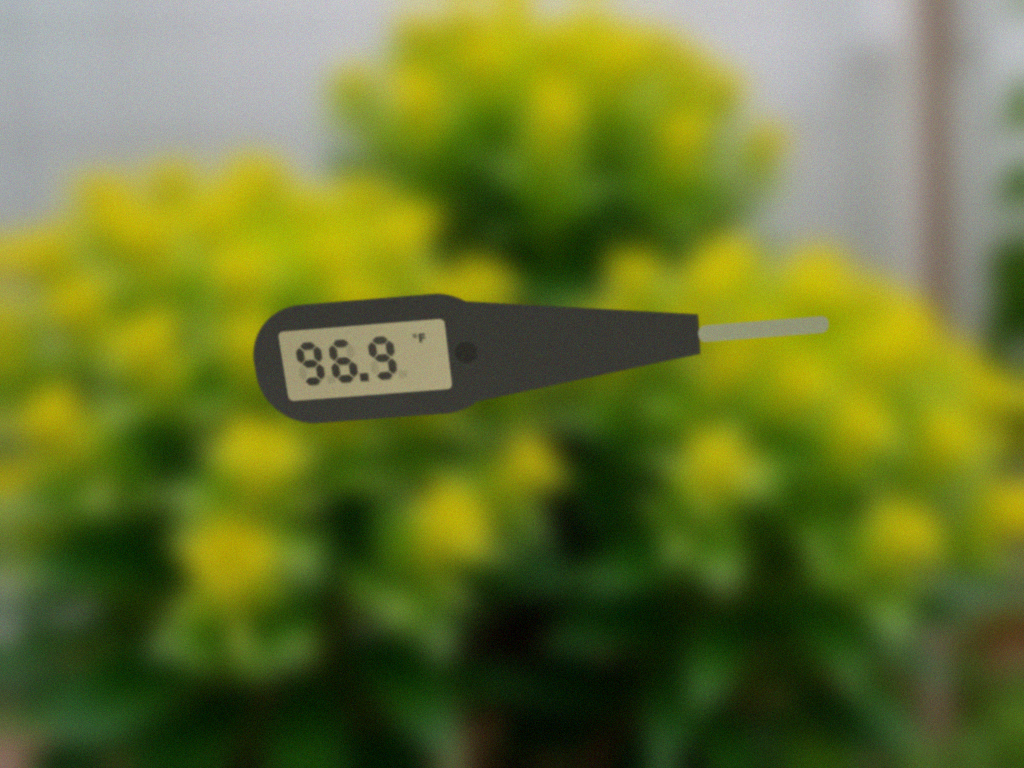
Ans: 96.9 °F
